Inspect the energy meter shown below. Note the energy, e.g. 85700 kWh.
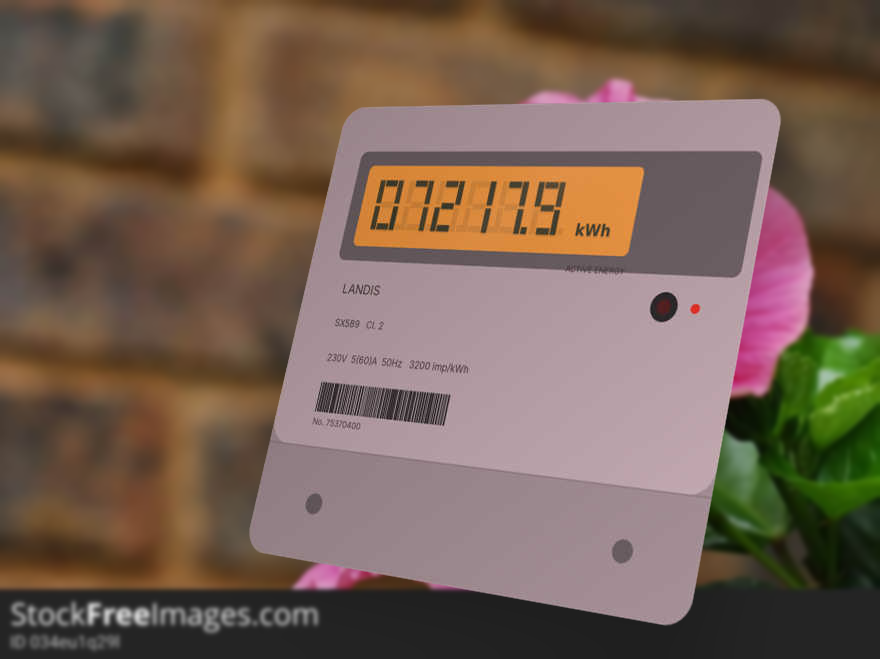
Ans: 7217.9 kWh
